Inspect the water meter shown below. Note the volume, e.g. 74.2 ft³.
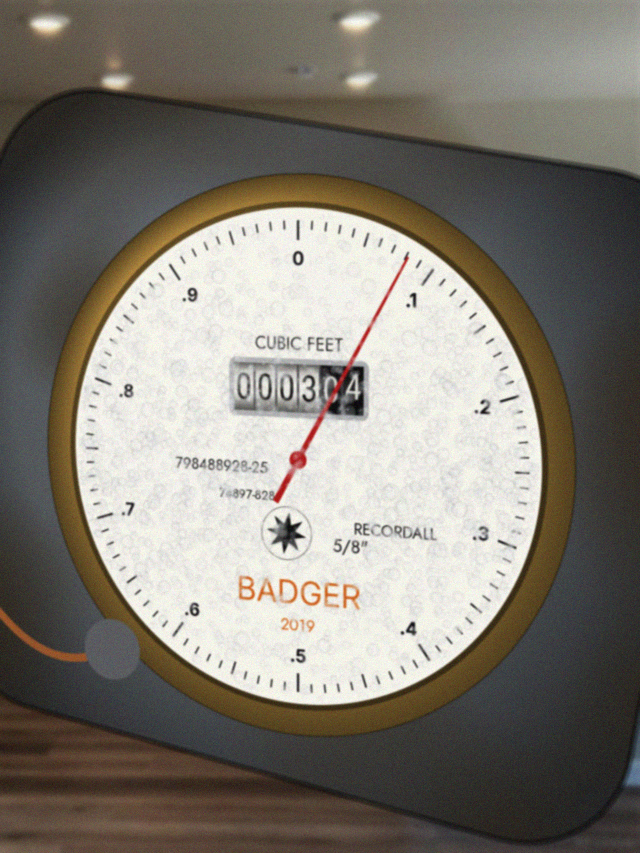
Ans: 304.08 ft³
